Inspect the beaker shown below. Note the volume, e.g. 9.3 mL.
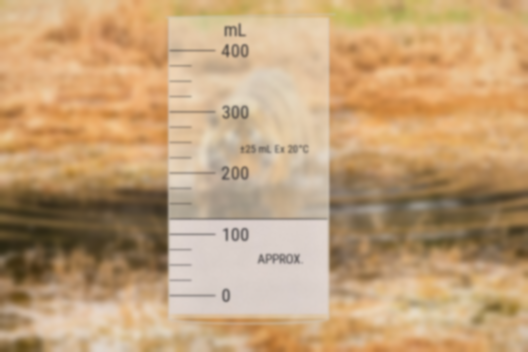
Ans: 125 mL
